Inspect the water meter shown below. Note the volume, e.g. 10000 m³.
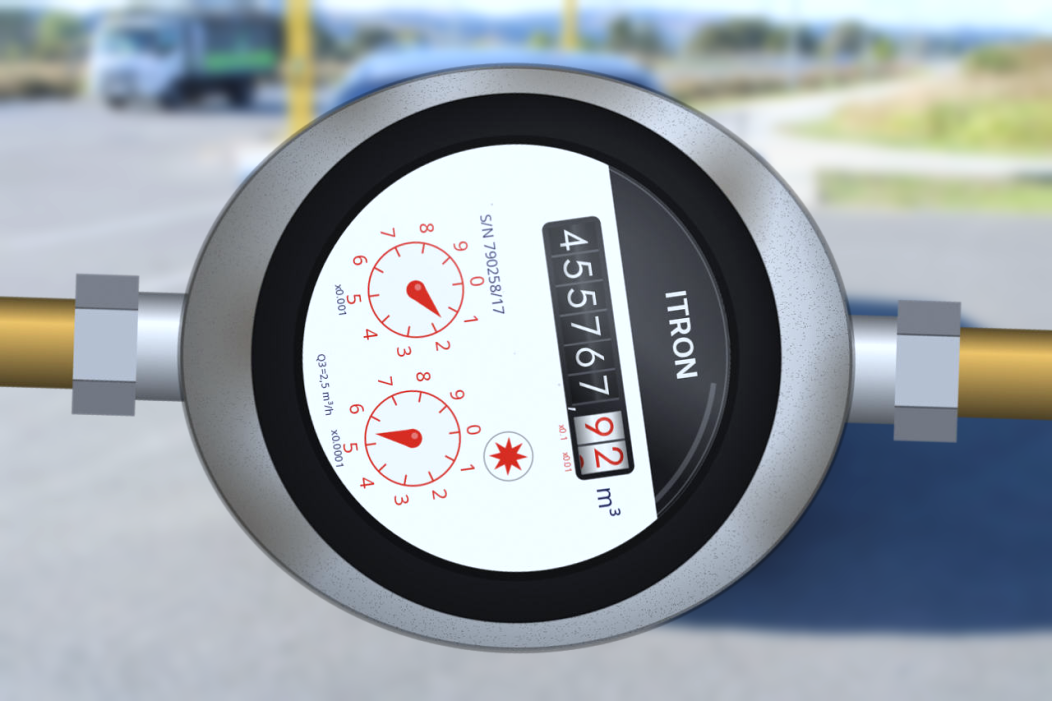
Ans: 455767.9215 m³
